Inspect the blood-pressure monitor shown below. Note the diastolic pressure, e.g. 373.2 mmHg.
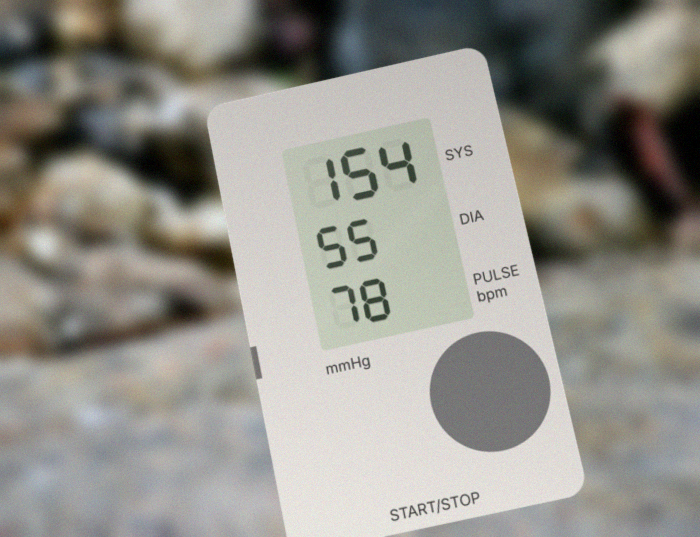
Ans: 55 mmHg
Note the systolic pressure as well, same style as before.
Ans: 154 mmHg
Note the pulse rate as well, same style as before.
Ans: 78 bpm
